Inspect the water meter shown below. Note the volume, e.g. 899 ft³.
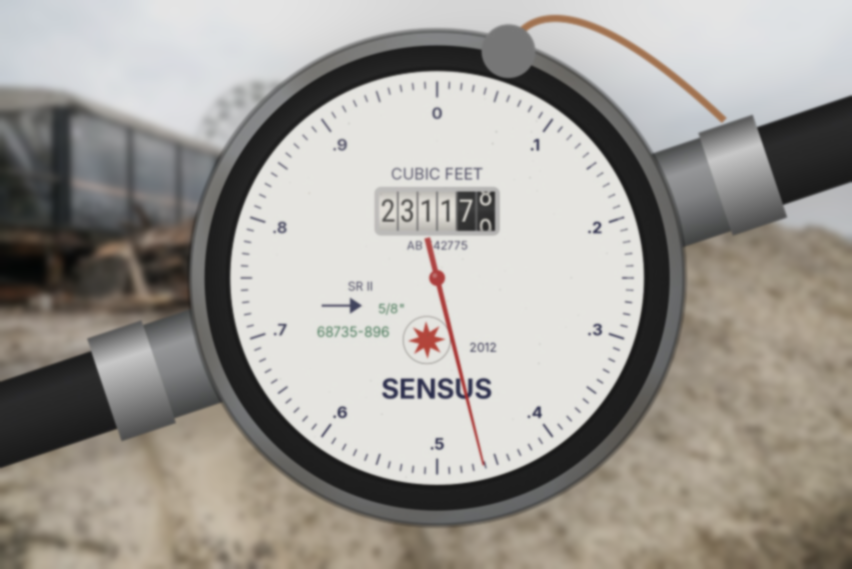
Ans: 231178.46 ft³
